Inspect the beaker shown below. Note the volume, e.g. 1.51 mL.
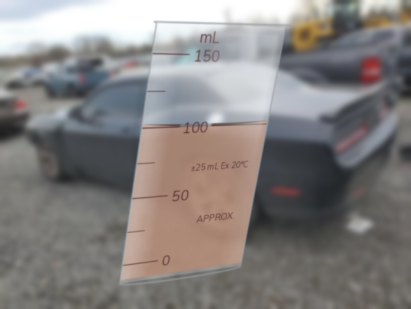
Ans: 100 mL
